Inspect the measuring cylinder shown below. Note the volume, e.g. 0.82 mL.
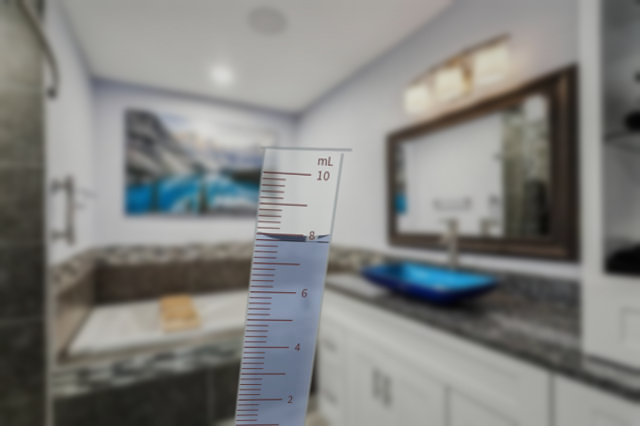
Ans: 7.8 mL
